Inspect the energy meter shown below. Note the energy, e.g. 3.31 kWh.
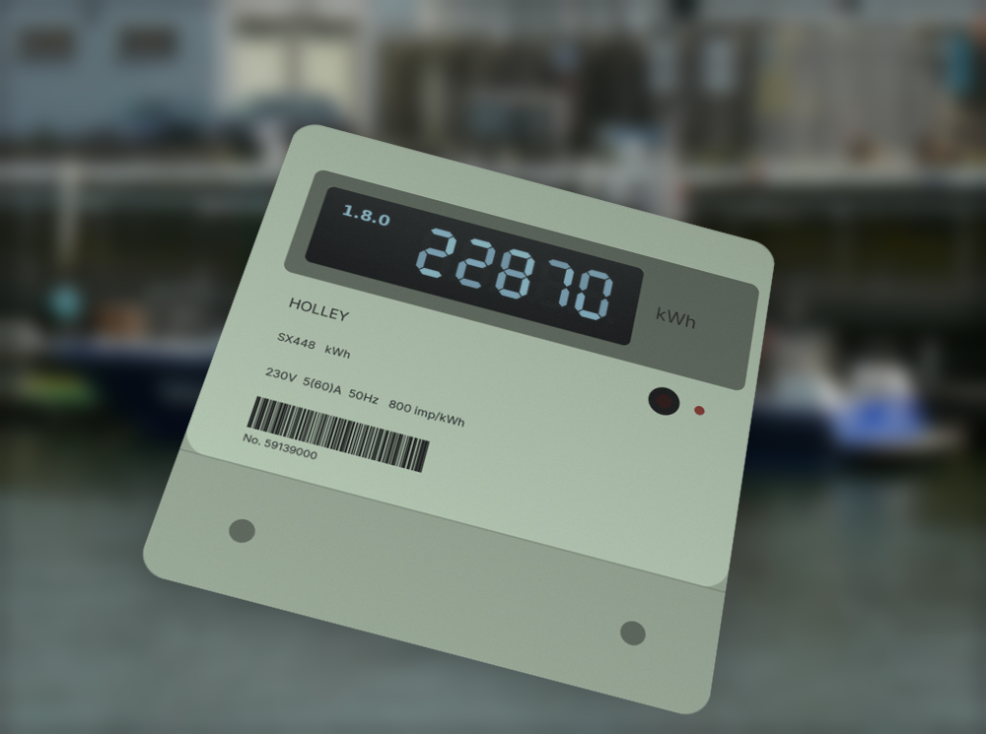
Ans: 22870 kWh
